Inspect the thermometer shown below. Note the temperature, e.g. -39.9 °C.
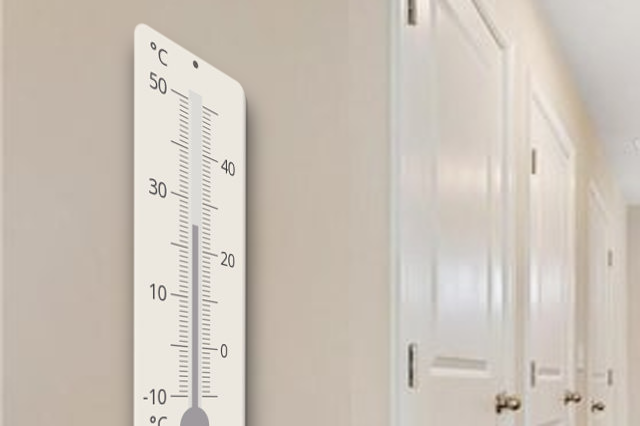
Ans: 25 °C
